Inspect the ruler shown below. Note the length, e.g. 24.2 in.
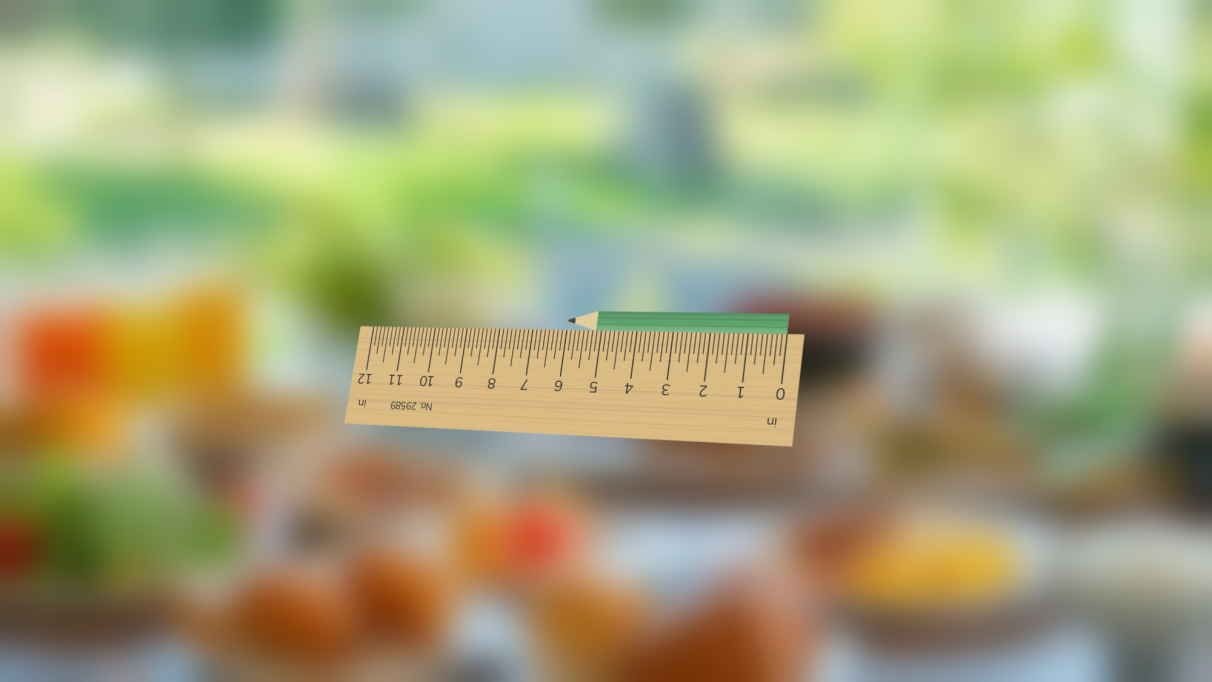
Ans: 6 in
